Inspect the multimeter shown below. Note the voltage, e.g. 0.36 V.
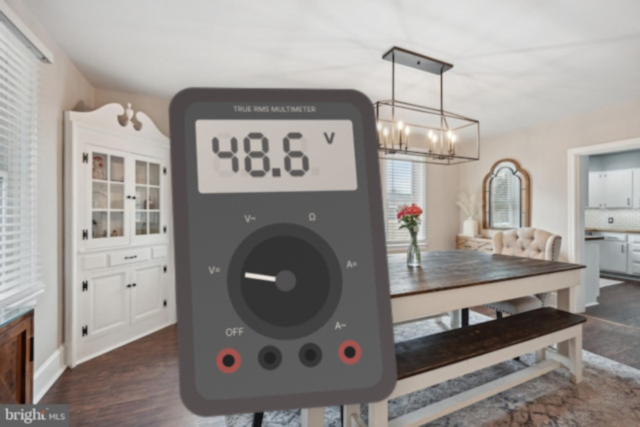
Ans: 48.6 V
